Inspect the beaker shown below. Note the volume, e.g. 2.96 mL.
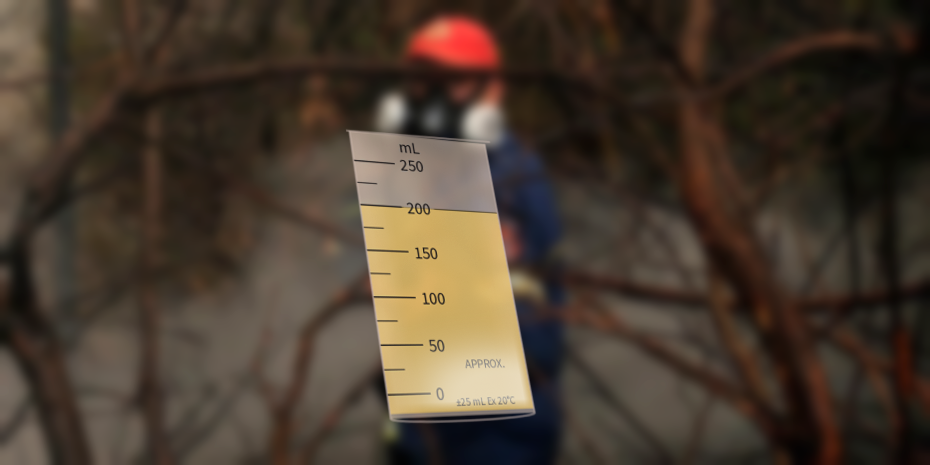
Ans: 200 mL
